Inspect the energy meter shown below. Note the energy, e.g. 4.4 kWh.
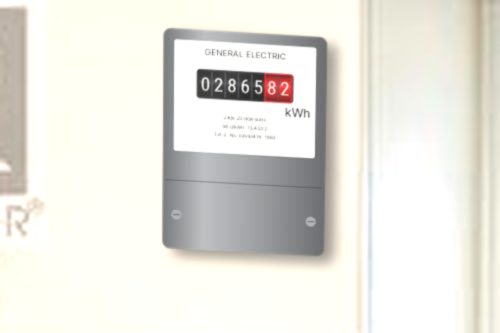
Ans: 2865.82 kWh
